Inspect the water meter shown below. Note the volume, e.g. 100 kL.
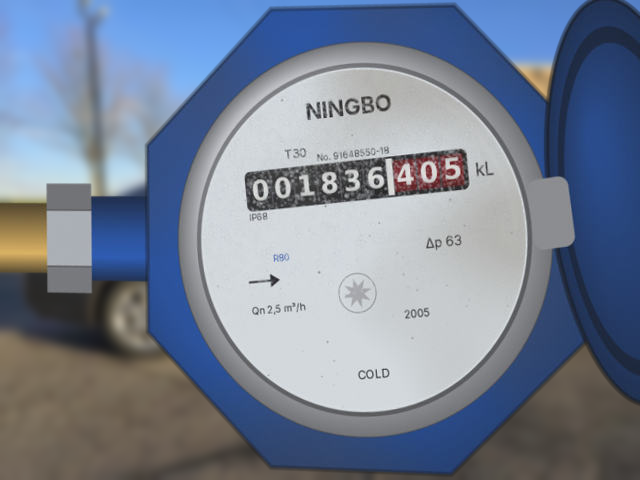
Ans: 1836.405 kL
